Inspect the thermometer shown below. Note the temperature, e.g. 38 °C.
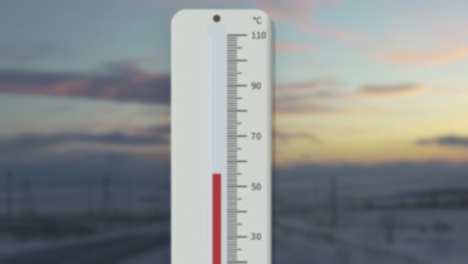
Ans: 55 °C
